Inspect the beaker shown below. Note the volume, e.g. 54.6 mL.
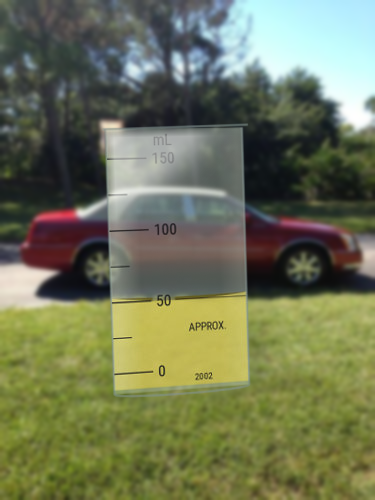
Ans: 50 mL
